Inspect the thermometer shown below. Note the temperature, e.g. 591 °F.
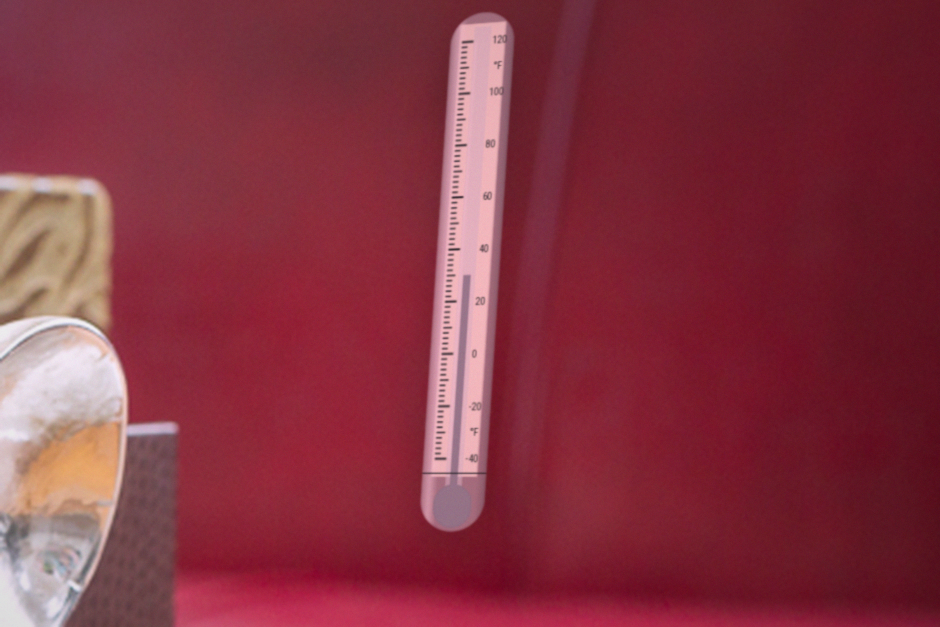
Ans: 30 °F
